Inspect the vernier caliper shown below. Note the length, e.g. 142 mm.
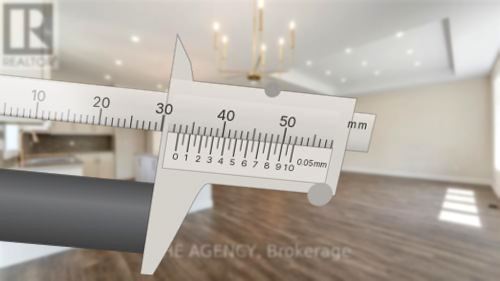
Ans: 32.8 mm
